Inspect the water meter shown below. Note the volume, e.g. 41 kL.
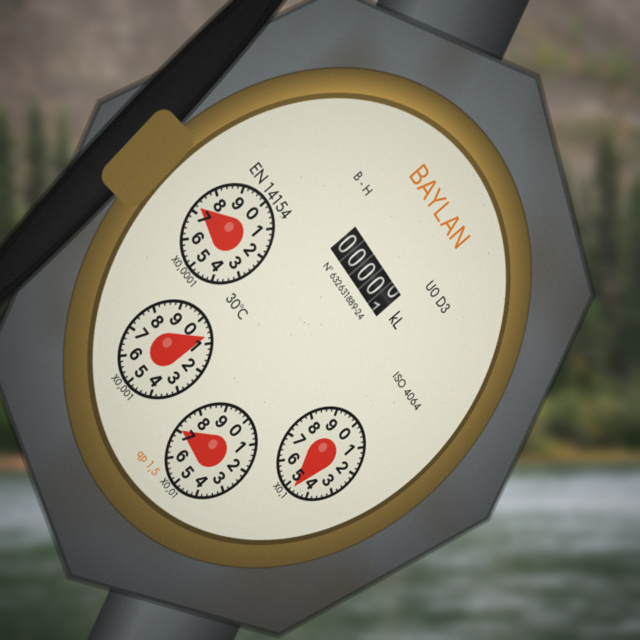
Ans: 0.4707 kL
